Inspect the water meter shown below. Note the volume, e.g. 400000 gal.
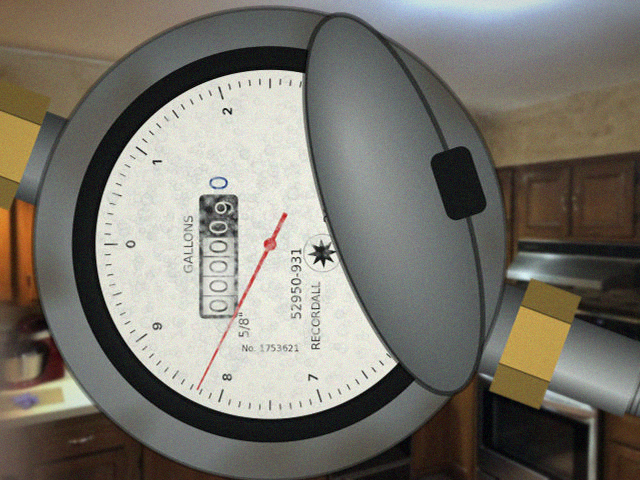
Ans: 88.2 gal
